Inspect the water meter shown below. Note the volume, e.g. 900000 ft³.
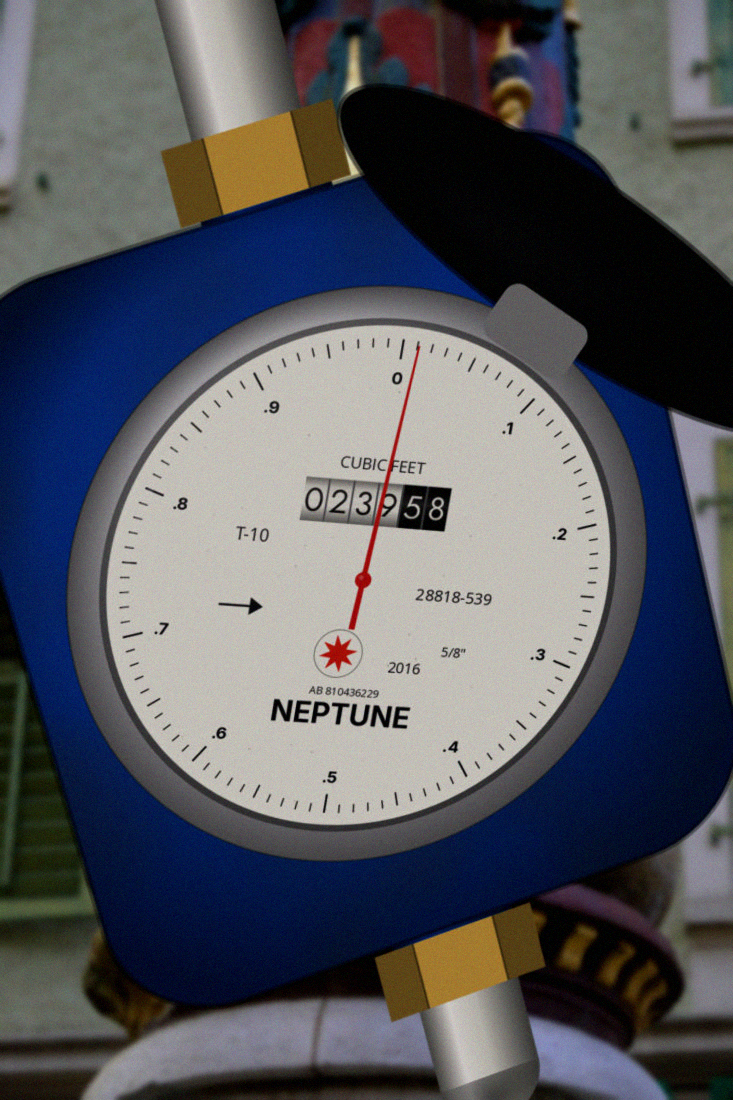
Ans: 23958.01 ft³
